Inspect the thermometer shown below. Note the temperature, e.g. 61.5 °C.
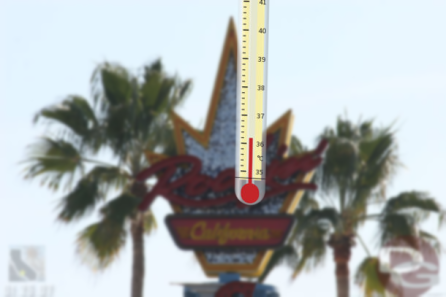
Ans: 36.2 °C
